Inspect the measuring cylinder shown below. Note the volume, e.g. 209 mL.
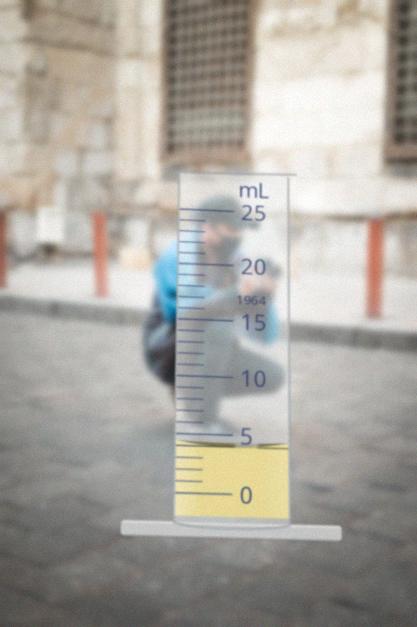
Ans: 4 mL
